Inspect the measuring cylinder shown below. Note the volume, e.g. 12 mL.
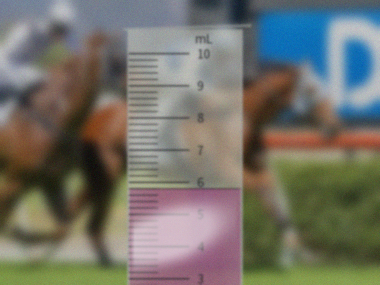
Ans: 5.8 mL
